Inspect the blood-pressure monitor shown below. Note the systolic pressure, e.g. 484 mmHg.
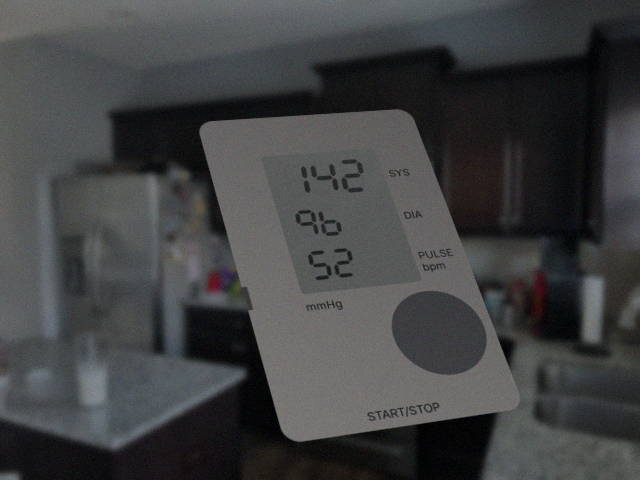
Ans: 142 mmHg
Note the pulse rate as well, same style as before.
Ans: 52 bpm
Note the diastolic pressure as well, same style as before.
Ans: 96 mmHg
